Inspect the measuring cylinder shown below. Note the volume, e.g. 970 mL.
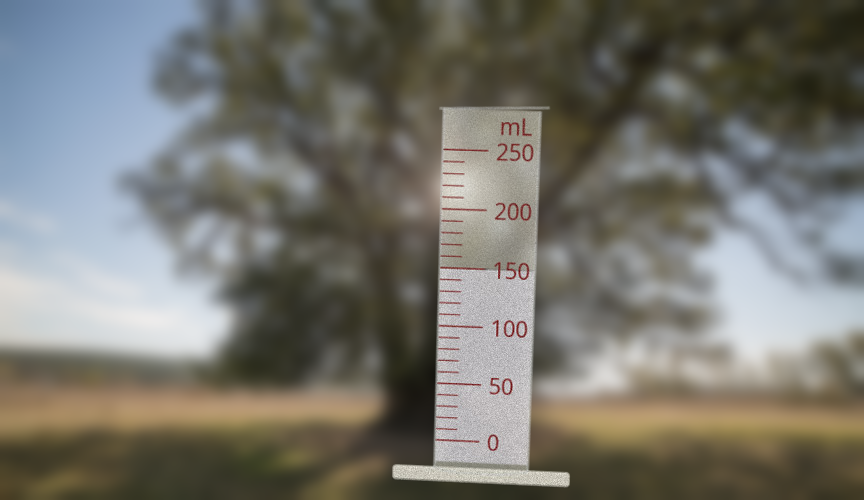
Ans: 150 mL
